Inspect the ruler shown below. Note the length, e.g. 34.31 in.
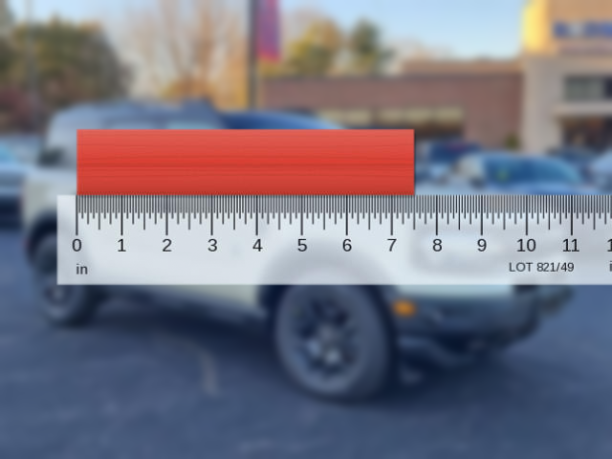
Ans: 7.5 in
